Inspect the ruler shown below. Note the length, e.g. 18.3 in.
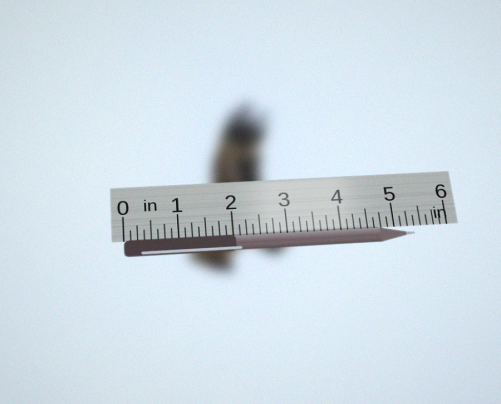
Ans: 5.375 in
